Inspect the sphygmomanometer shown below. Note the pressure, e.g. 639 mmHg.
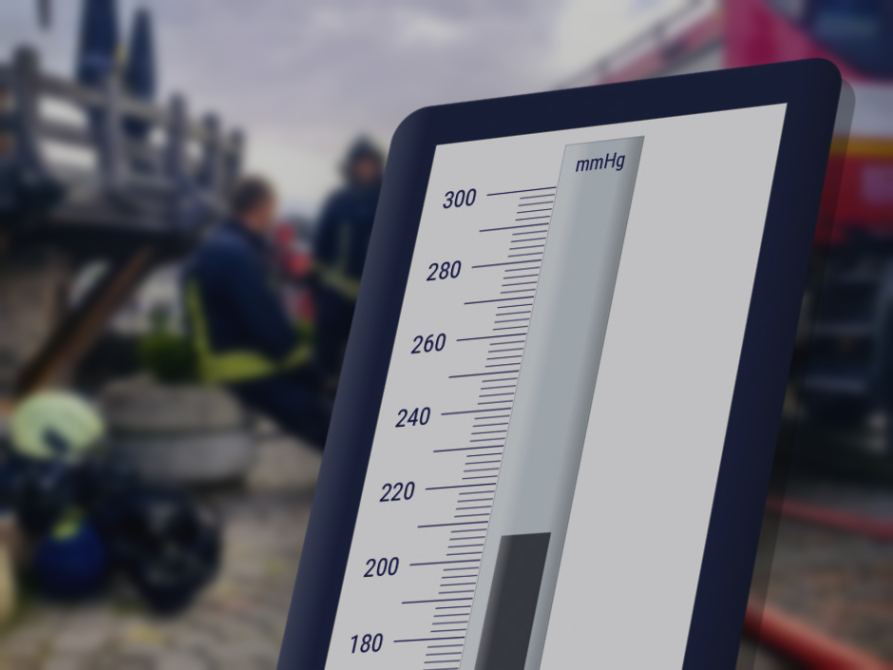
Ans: 206 mmHg
